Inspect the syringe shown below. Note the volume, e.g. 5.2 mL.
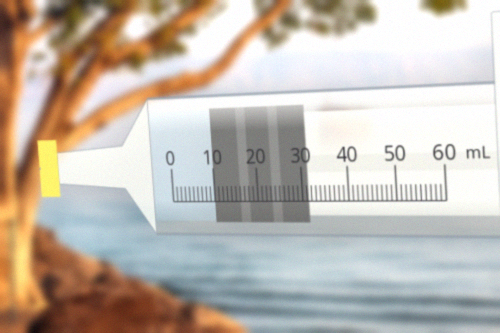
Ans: 10 mL
